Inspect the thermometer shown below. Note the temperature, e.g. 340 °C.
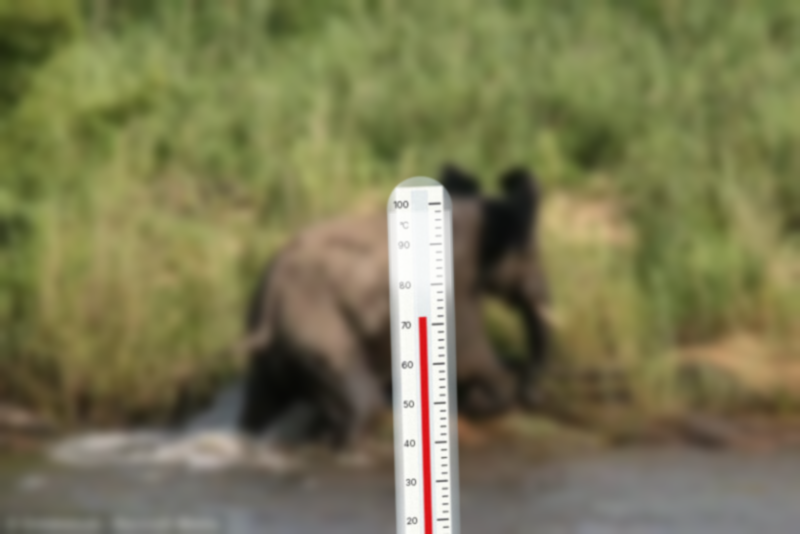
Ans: 72 °C
